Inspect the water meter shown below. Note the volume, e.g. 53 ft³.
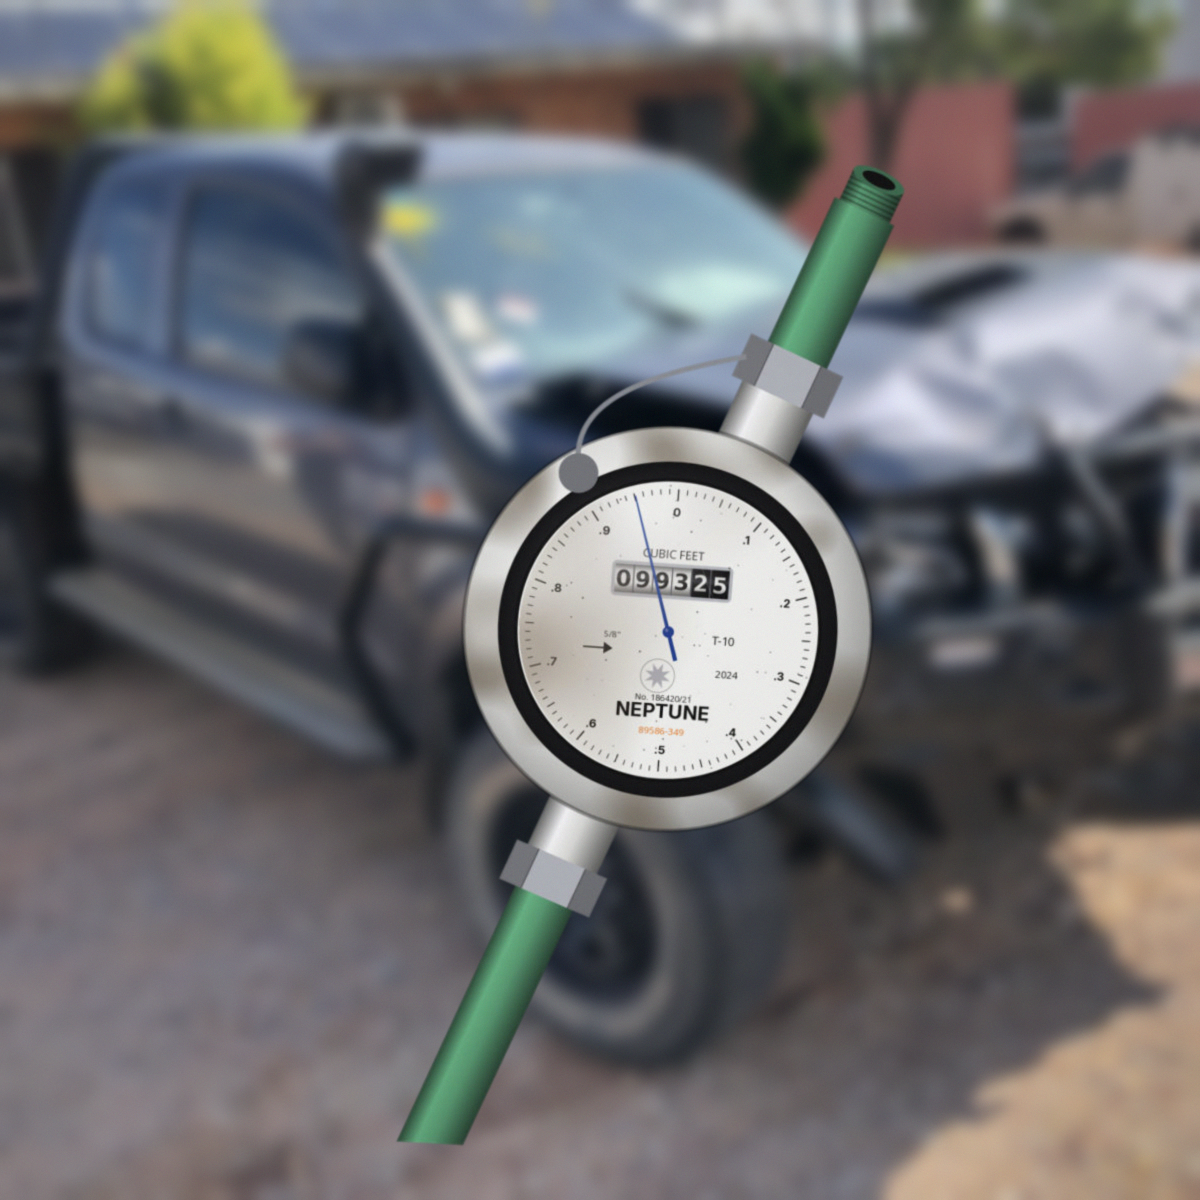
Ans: 99324.95 ft³
